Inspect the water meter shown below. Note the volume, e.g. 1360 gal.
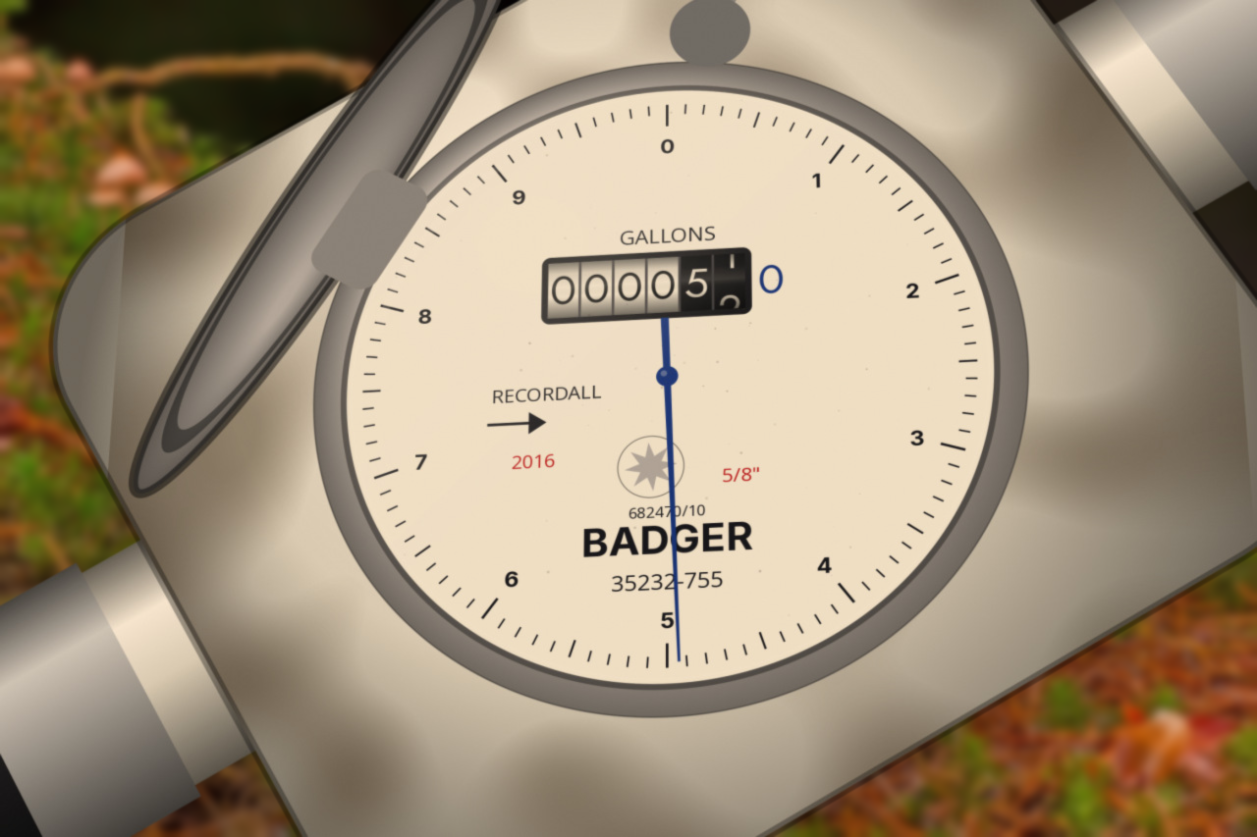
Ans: 514.9 gal
